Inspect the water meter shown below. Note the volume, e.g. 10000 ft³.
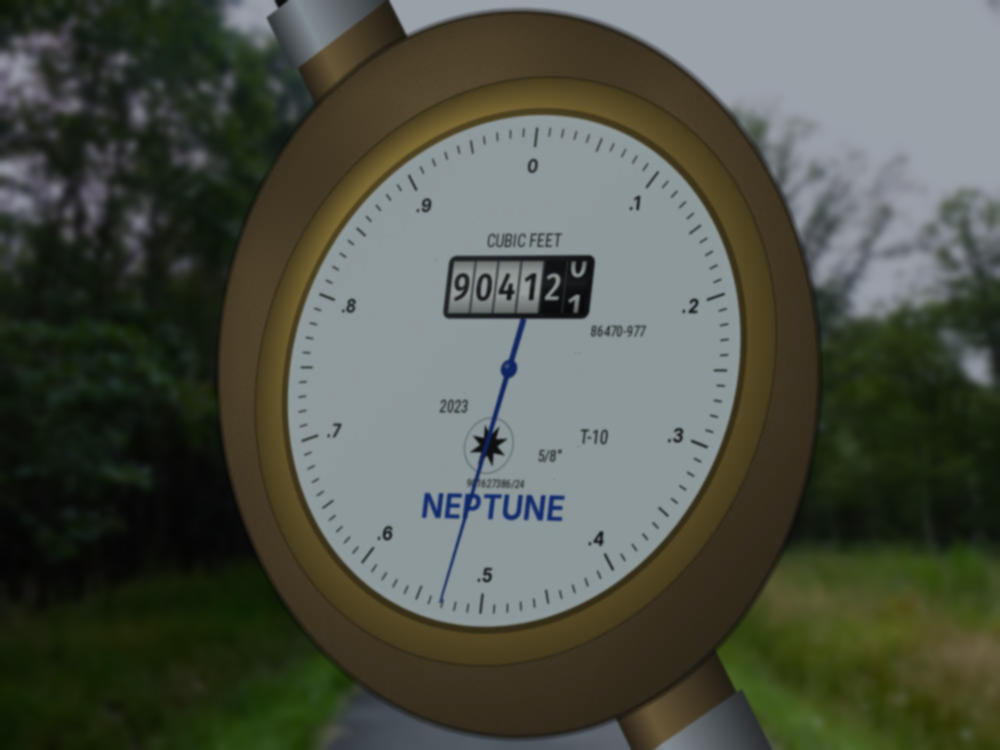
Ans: 904120.53 ft³
